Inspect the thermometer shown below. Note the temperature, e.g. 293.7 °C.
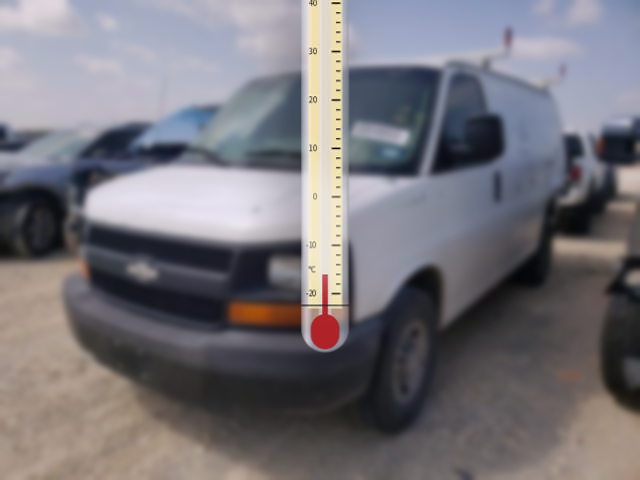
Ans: -16 °C
